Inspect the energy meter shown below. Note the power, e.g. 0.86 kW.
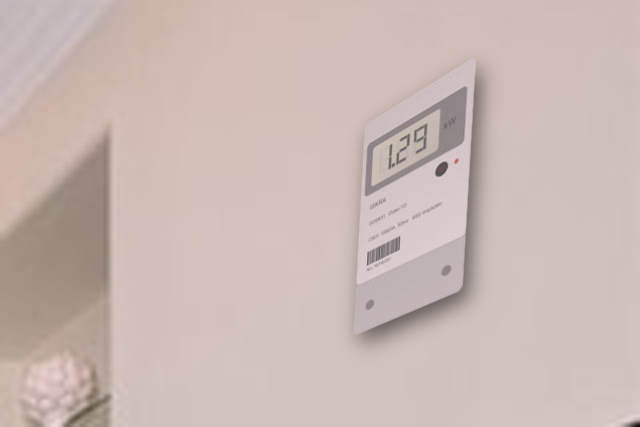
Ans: 1.29 kW
